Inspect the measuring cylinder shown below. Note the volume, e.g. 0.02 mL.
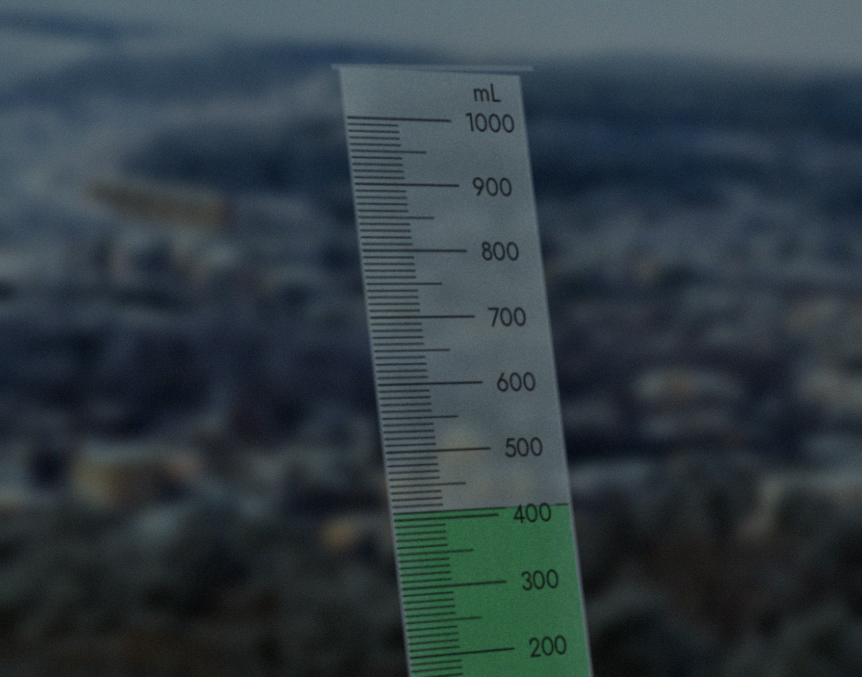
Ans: 410 mL
